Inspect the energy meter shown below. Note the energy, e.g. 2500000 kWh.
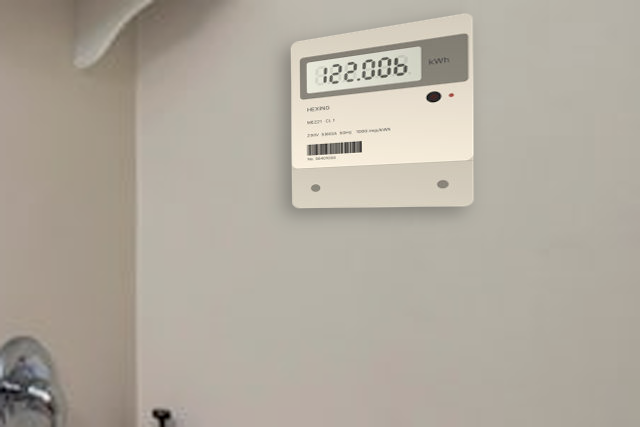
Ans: 122.006 kWh
